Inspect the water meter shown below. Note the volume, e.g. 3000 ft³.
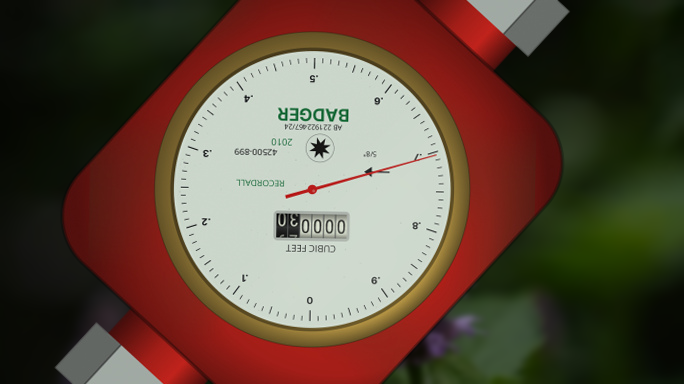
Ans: 29.70 ft³
